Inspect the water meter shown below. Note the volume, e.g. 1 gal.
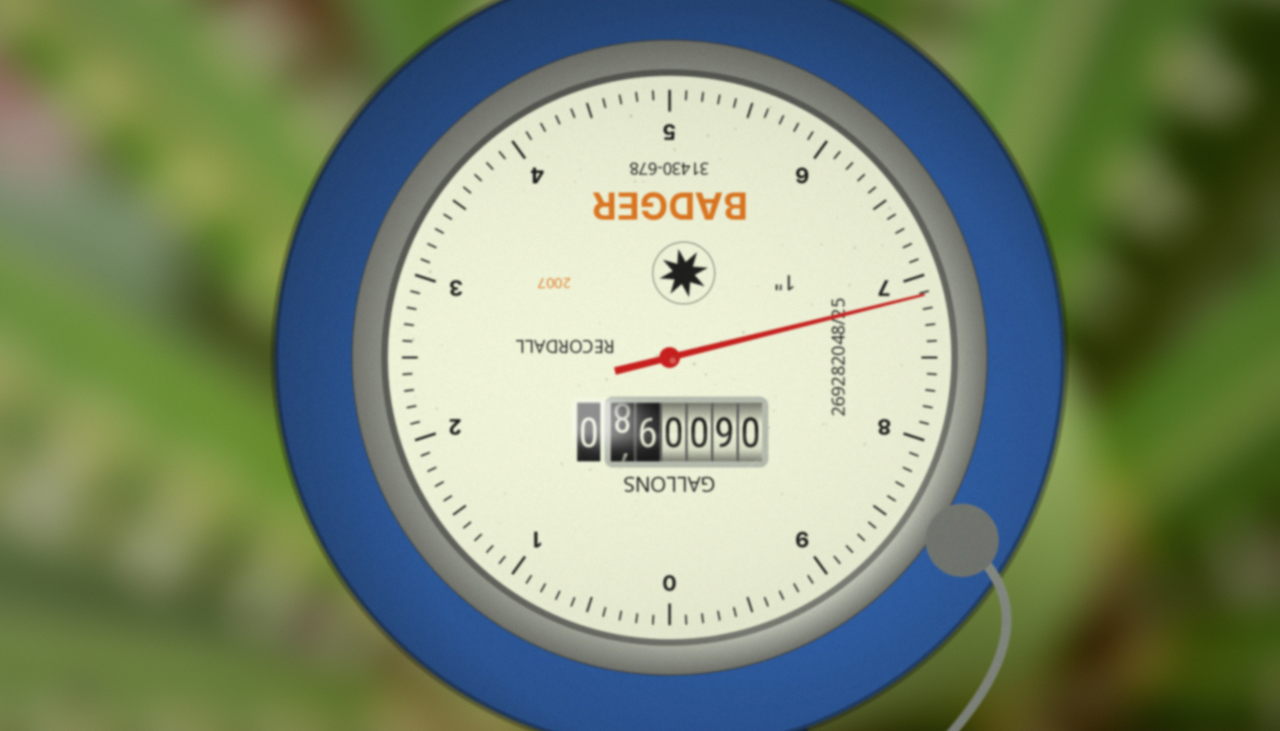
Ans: 600977.1 gal
